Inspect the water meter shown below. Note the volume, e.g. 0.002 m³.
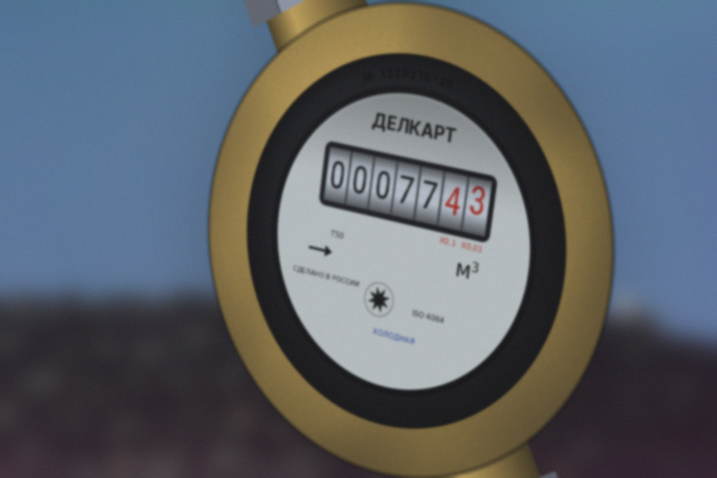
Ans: 77.43 m³
